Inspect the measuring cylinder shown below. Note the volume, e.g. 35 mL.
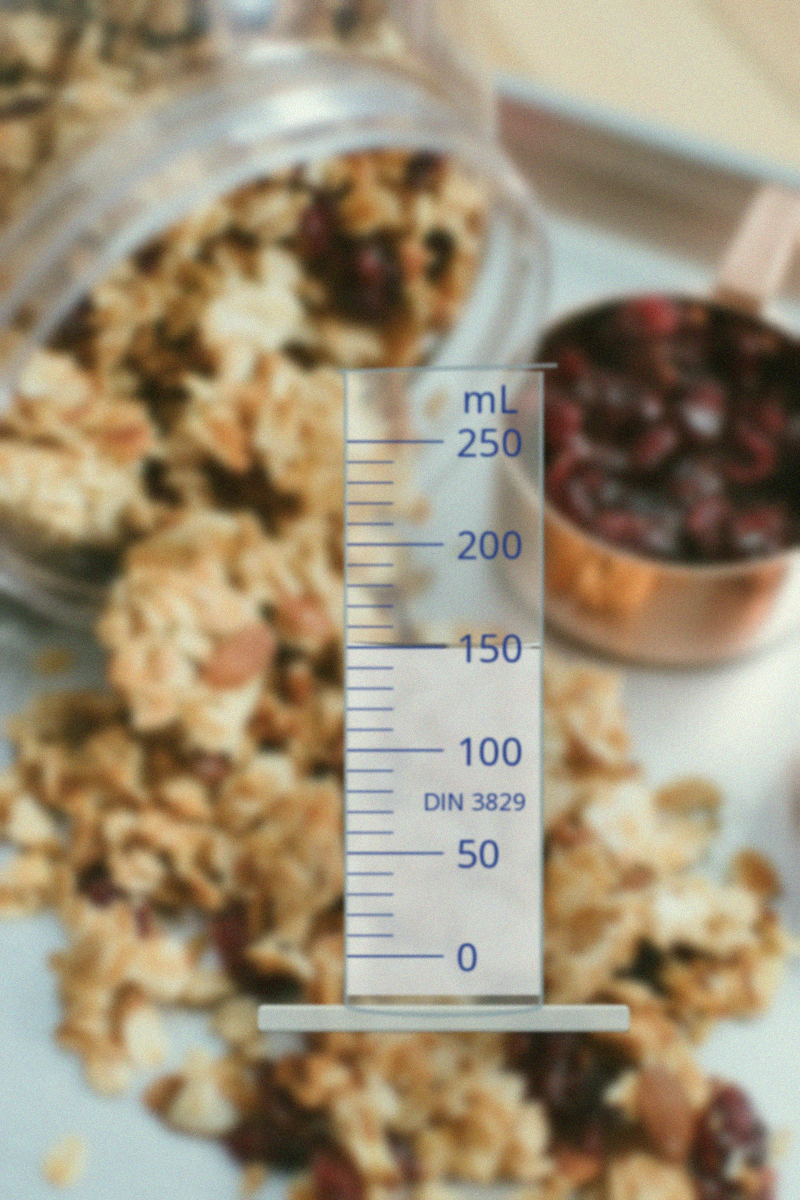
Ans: 150 mL
